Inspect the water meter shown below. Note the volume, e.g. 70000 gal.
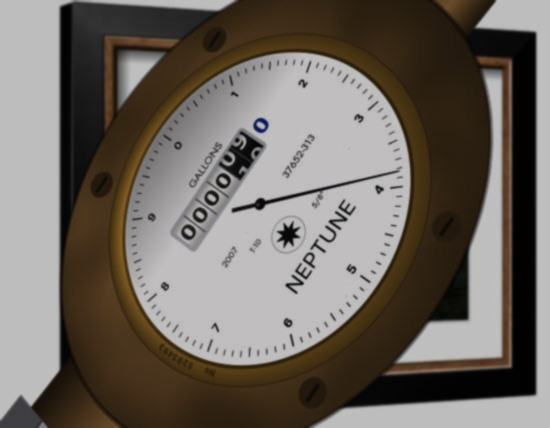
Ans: 93.8 gal
